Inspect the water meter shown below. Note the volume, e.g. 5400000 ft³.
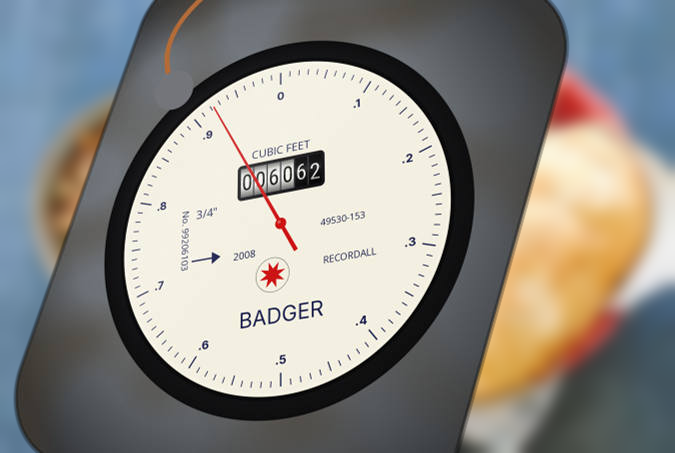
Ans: 6061.92 ft³
